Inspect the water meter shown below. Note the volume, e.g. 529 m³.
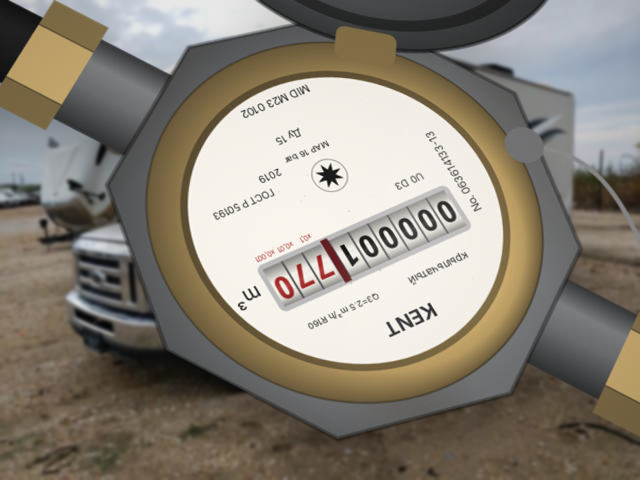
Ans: 1.770 m³
